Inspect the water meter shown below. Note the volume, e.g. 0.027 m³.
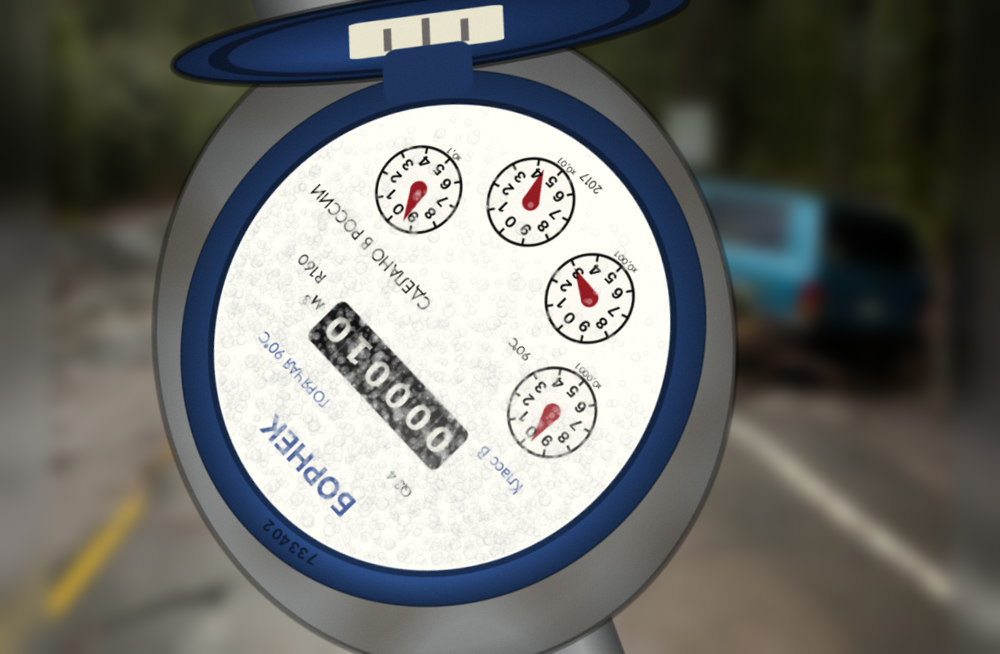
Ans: 9.9429 m³
